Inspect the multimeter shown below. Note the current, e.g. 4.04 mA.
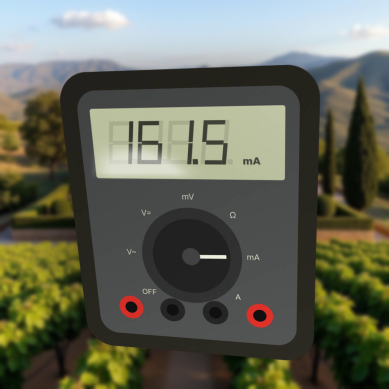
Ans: 161.5 mA
